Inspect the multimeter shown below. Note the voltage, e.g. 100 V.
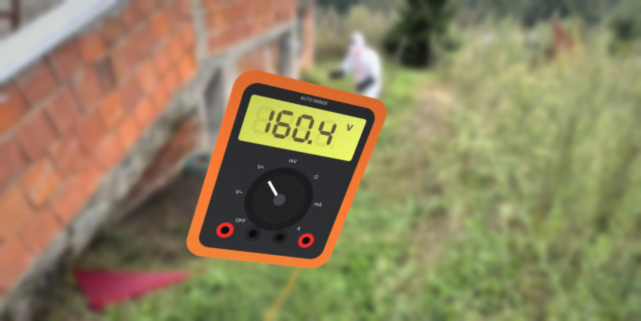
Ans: 160.4 V
